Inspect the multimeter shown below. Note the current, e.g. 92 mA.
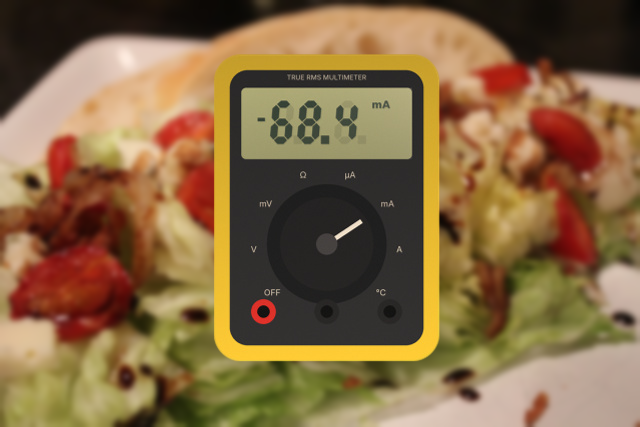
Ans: -68.4 mA
